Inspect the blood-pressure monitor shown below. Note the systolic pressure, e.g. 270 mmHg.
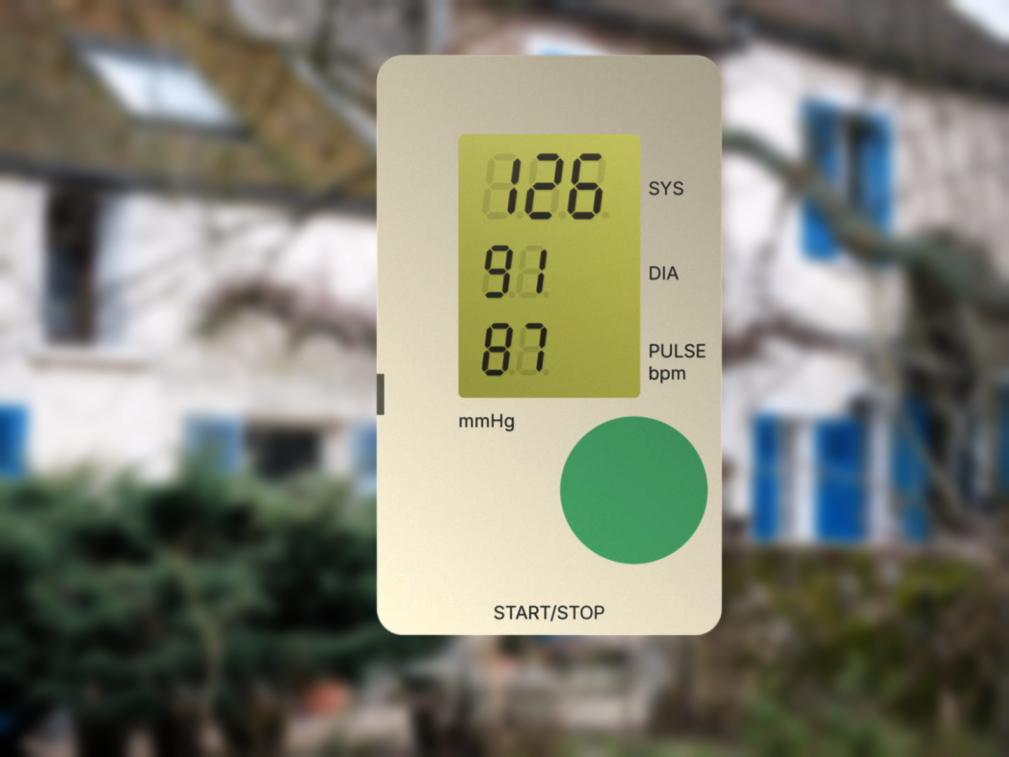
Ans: 126 mmHg
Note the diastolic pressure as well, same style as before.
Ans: 91 mmHg
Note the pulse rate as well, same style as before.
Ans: 87 bpm
